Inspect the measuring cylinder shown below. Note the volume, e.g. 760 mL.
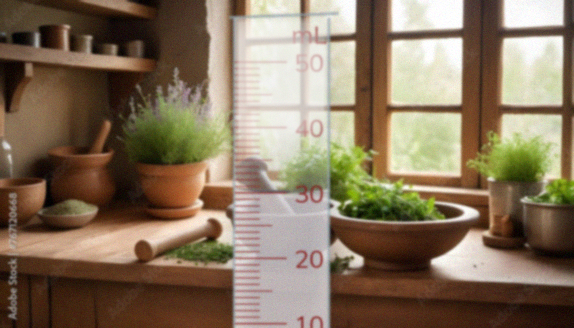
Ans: 30 mL
